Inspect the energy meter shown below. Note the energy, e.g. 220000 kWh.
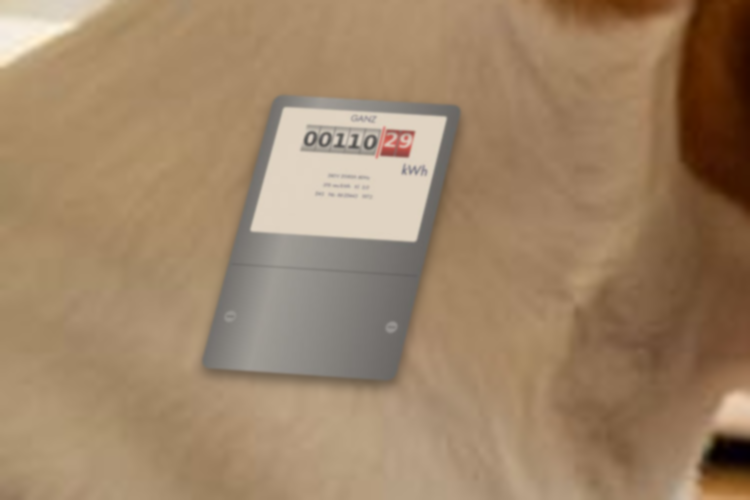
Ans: 110.29 kWh
